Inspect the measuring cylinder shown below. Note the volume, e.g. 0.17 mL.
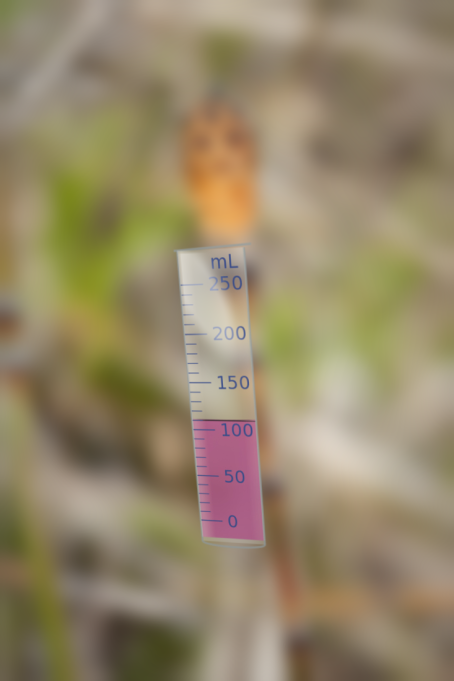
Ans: 110 mL
